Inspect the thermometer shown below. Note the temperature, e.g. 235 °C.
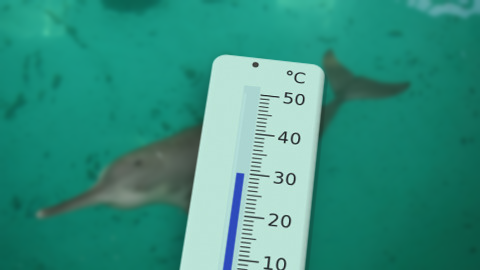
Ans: 30 °C
